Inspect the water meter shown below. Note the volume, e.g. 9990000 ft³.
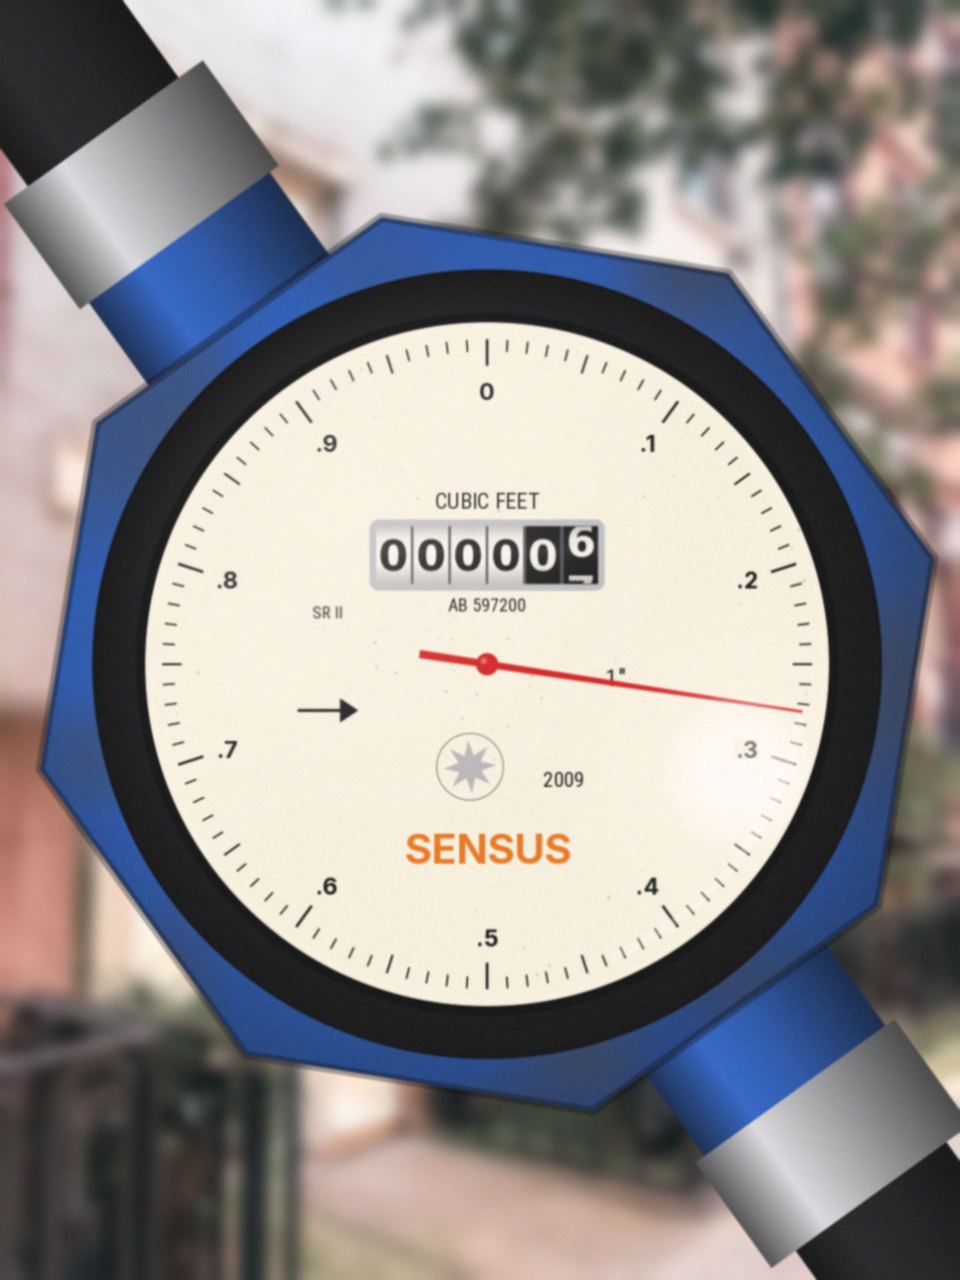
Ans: 6.27 ft³
